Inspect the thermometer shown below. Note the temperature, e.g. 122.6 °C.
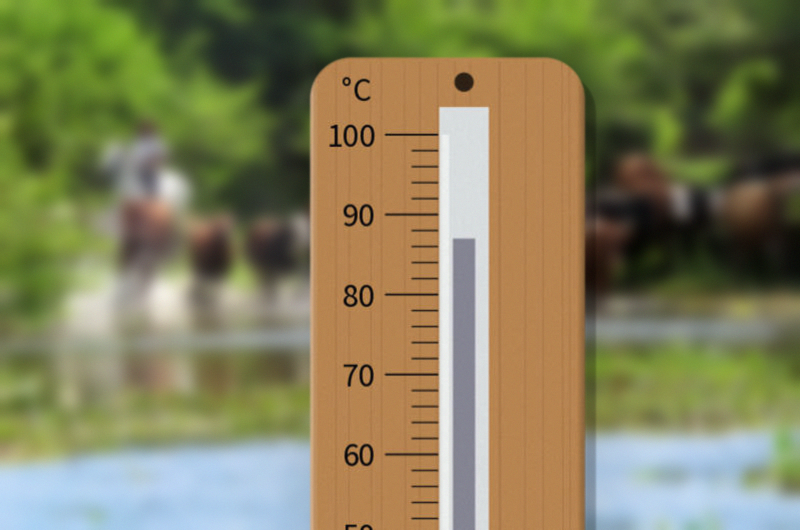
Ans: 87 °C
